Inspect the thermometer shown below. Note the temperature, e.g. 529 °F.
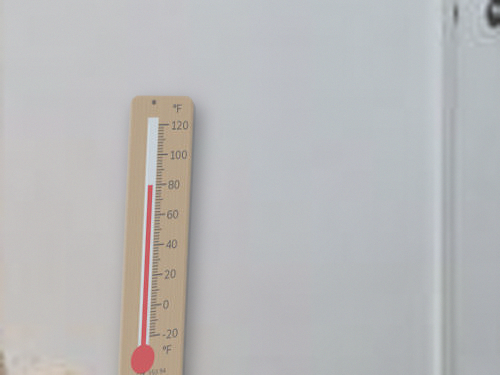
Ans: 80 °F
